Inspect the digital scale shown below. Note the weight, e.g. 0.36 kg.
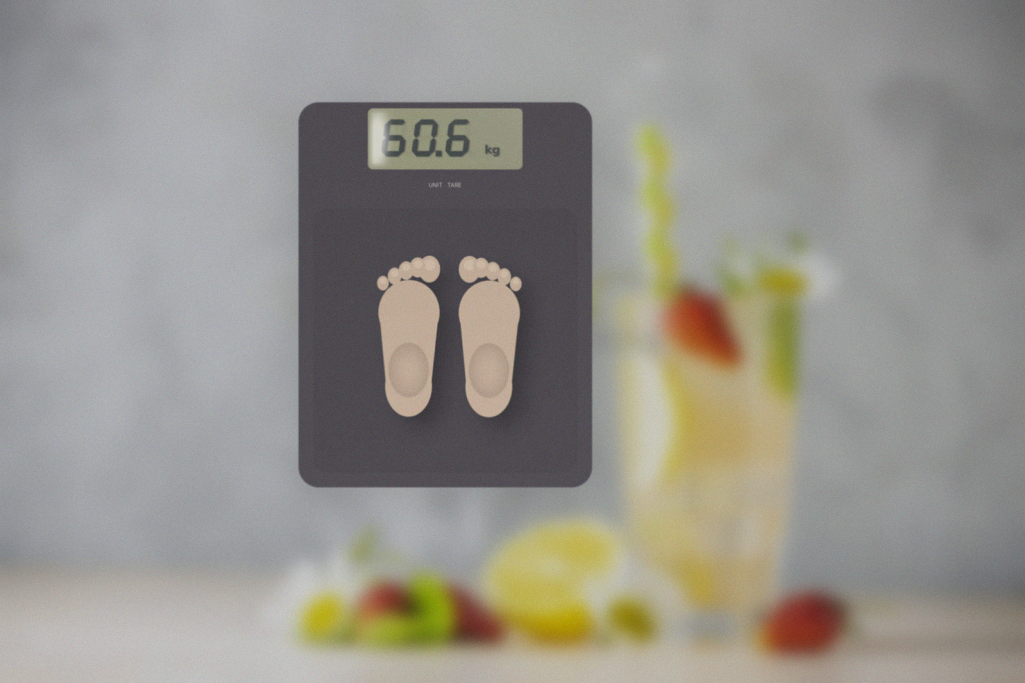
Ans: 60.6 kg
